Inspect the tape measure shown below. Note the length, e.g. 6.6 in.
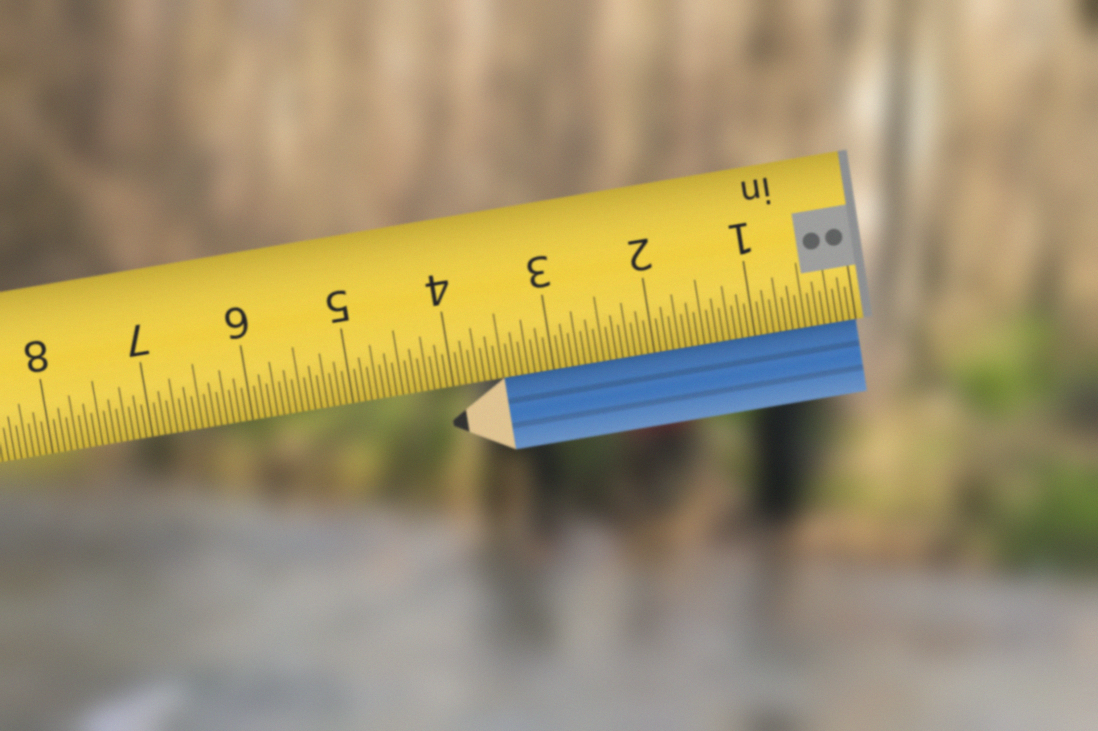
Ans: 4.0625 in
